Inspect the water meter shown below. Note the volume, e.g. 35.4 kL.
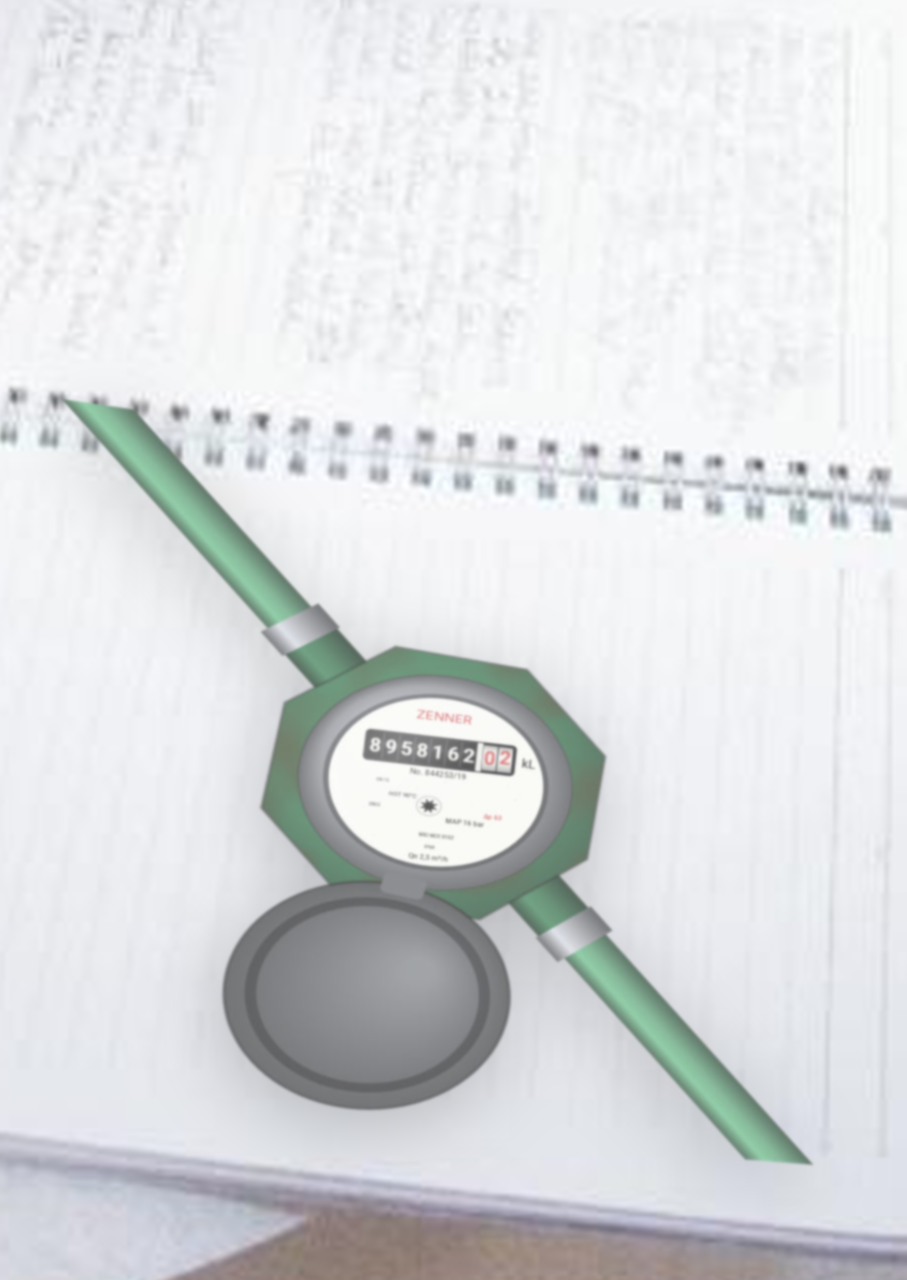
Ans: 8958162.02 kL
